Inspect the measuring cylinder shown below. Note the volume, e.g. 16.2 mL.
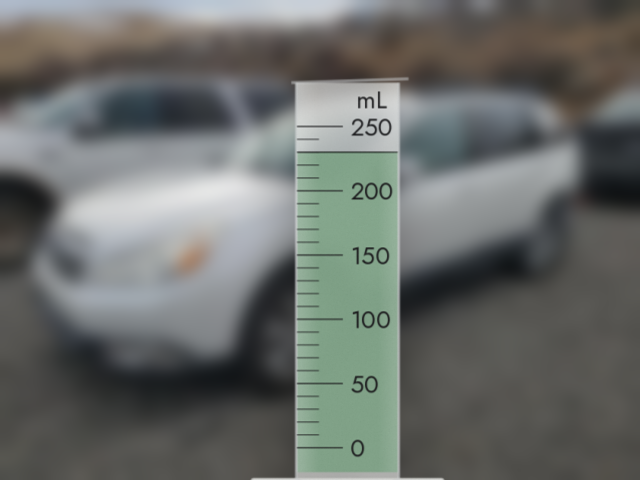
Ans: 230 mL
